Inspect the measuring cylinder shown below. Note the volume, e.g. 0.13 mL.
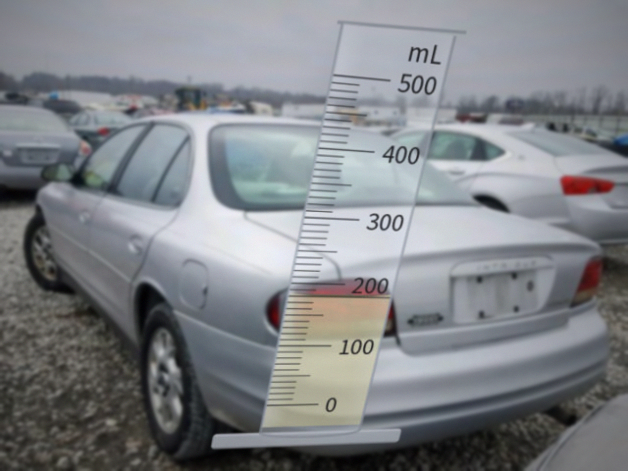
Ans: 180 mL
